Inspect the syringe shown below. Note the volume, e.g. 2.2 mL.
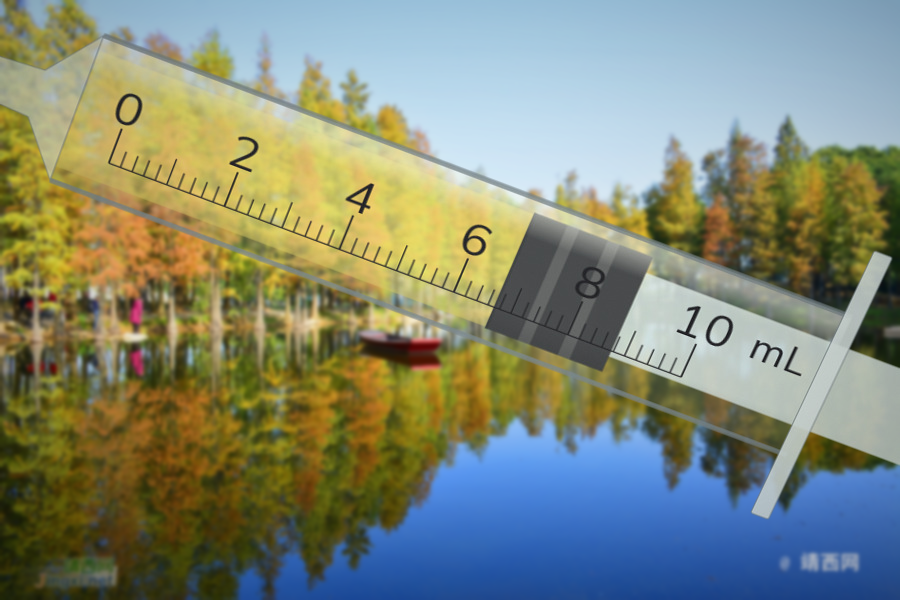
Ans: 6.7 mL
